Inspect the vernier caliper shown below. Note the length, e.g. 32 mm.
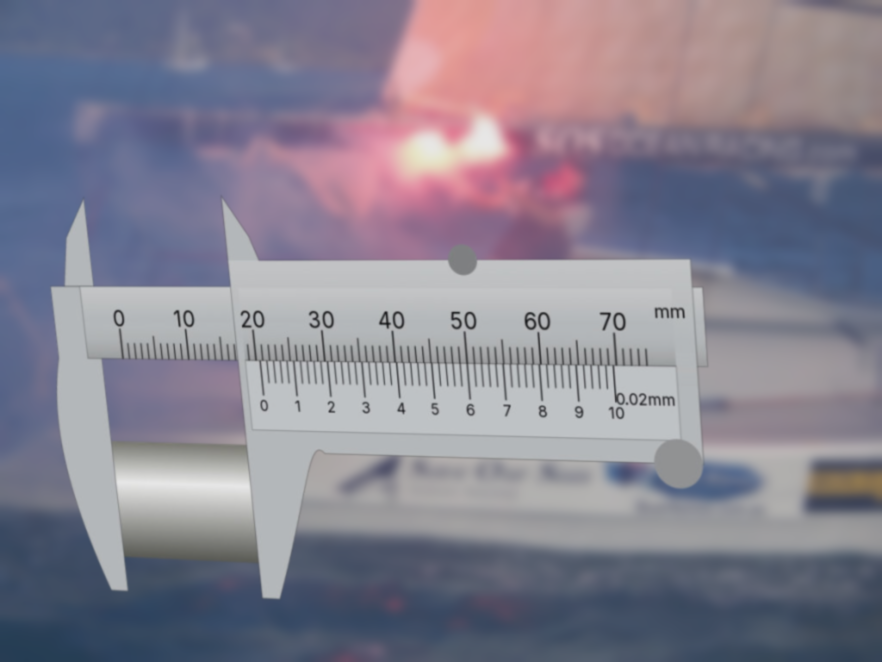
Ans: 20.6 mm
